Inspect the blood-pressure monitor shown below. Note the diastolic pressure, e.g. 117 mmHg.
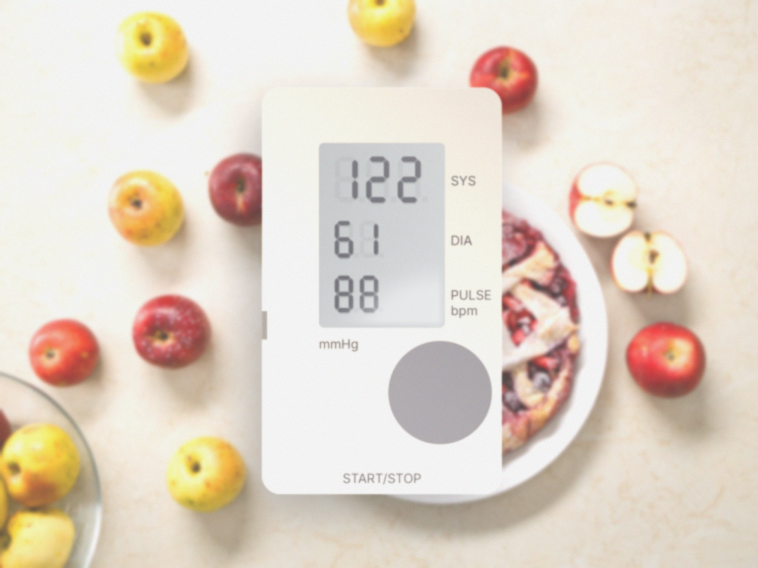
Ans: 61 mmHg
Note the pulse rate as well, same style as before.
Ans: 88 bpm
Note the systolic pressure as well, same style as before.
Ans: 122 mmHg
